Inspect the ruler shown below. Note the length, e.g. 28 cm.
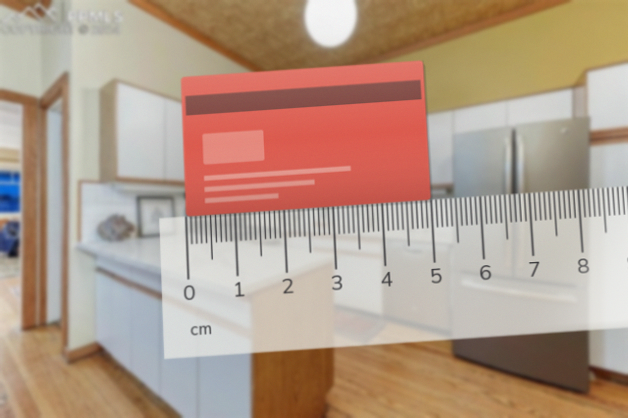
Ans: 5 cm
